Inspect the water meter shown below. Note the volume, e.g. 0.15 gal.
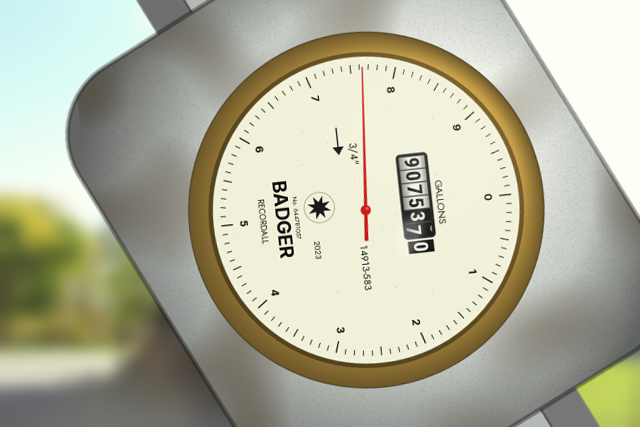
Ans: 9075367.6 gal
